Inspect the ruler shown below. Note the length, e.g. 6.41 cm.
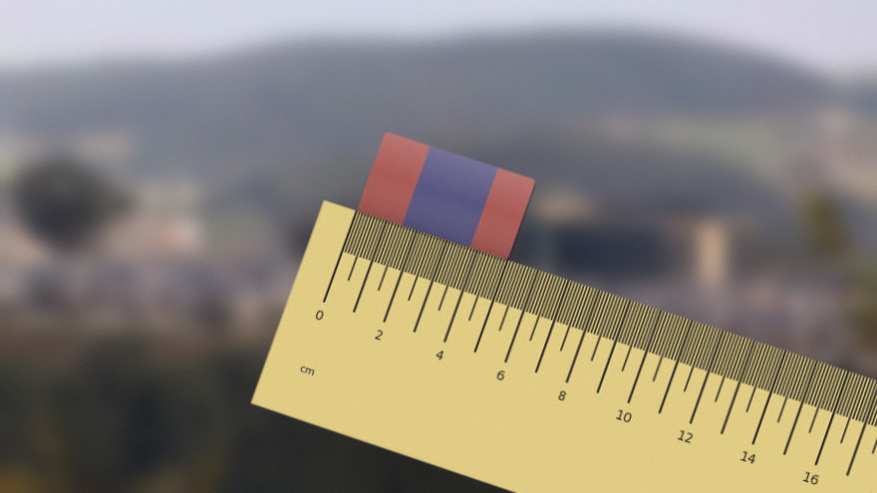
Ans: 5 cm
